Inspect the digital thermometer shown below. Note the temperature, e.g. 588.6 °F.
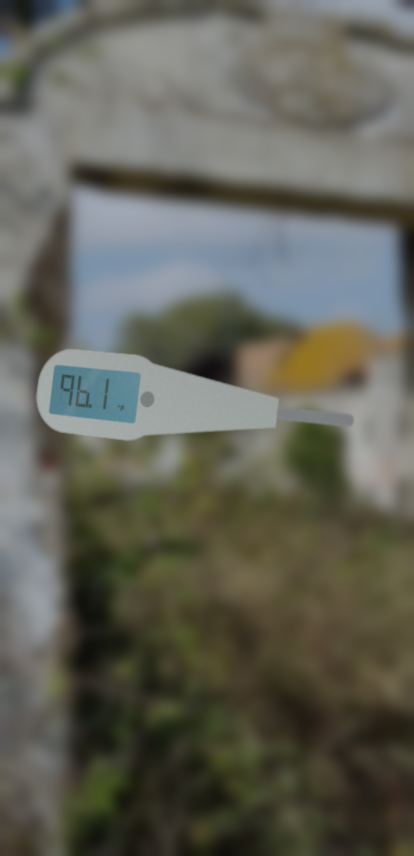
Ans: 96.1 °F
